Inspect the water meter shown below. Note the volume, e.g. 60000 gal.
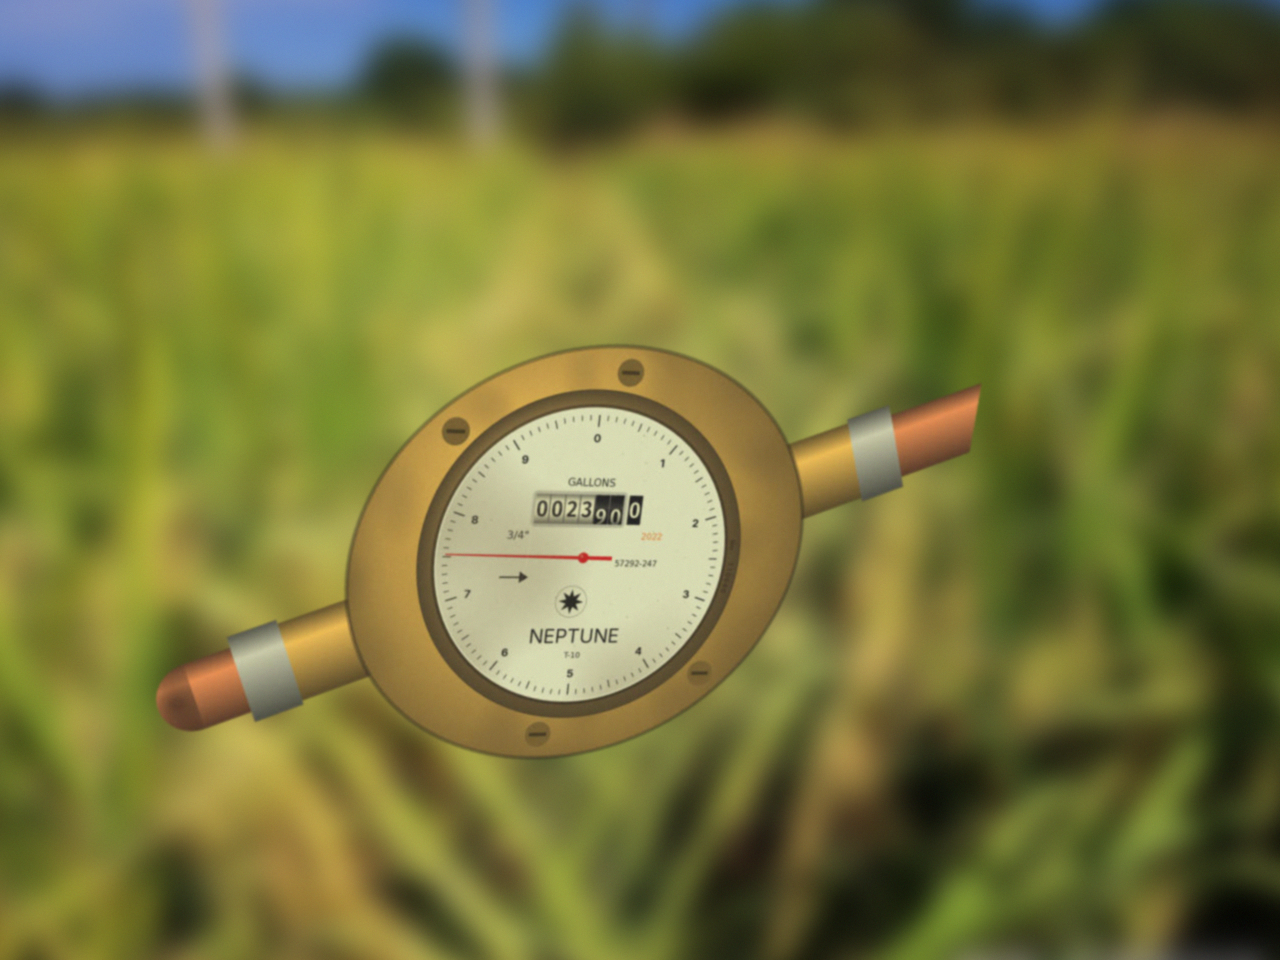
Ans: 23897.5 gal
